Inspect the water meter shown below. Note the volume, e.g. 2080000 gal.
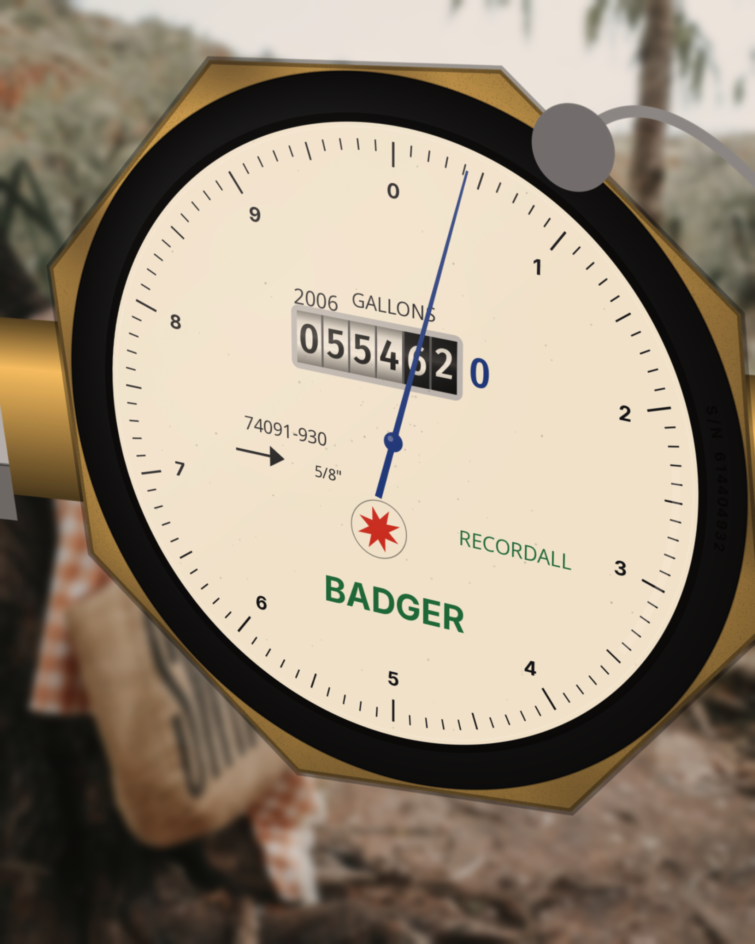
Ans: 554620.4 gal
